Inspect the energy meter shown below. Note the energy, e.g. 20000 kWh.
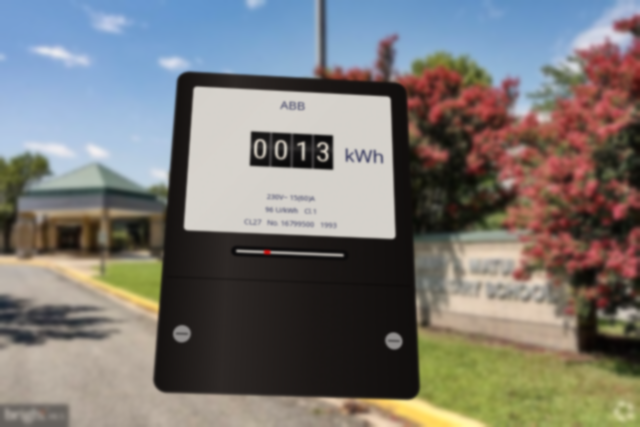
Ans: 13 kWh
